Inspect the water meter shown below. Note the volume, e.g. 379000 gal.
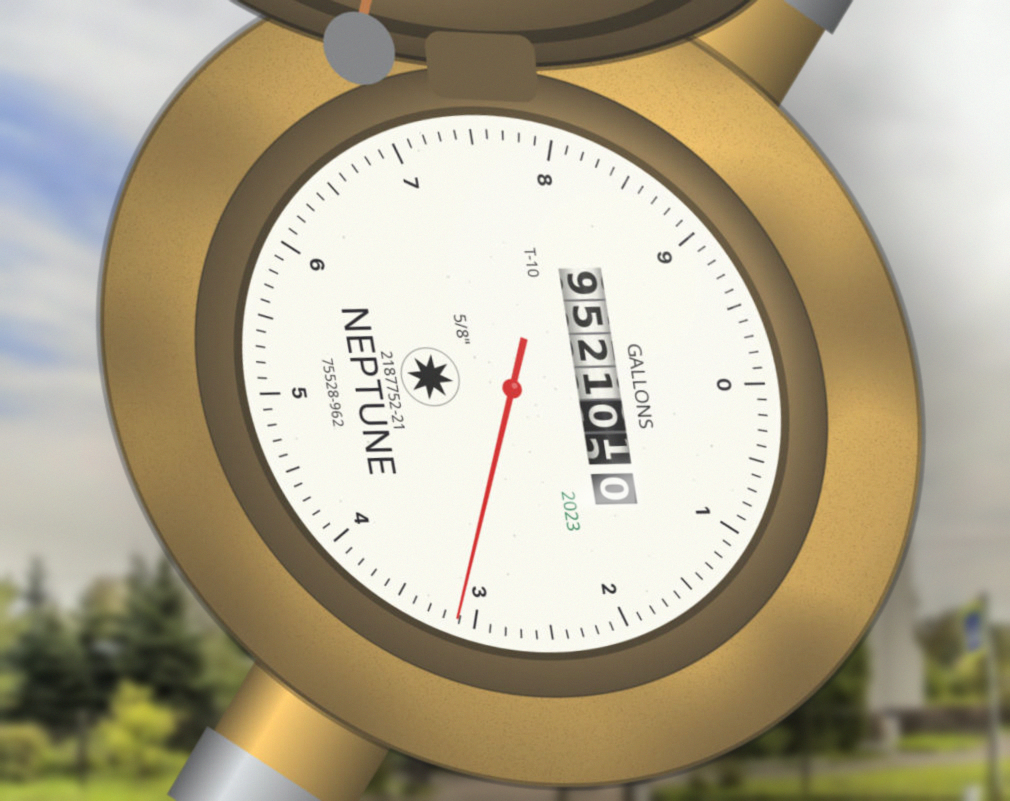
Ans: 9521013.1 gal
